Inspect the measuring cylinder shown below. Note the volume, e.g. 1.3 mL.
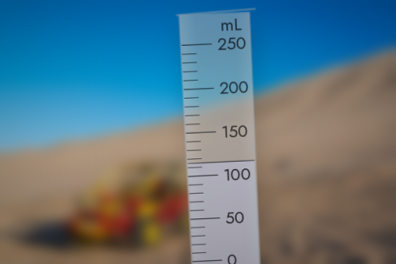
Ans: 115 mL
